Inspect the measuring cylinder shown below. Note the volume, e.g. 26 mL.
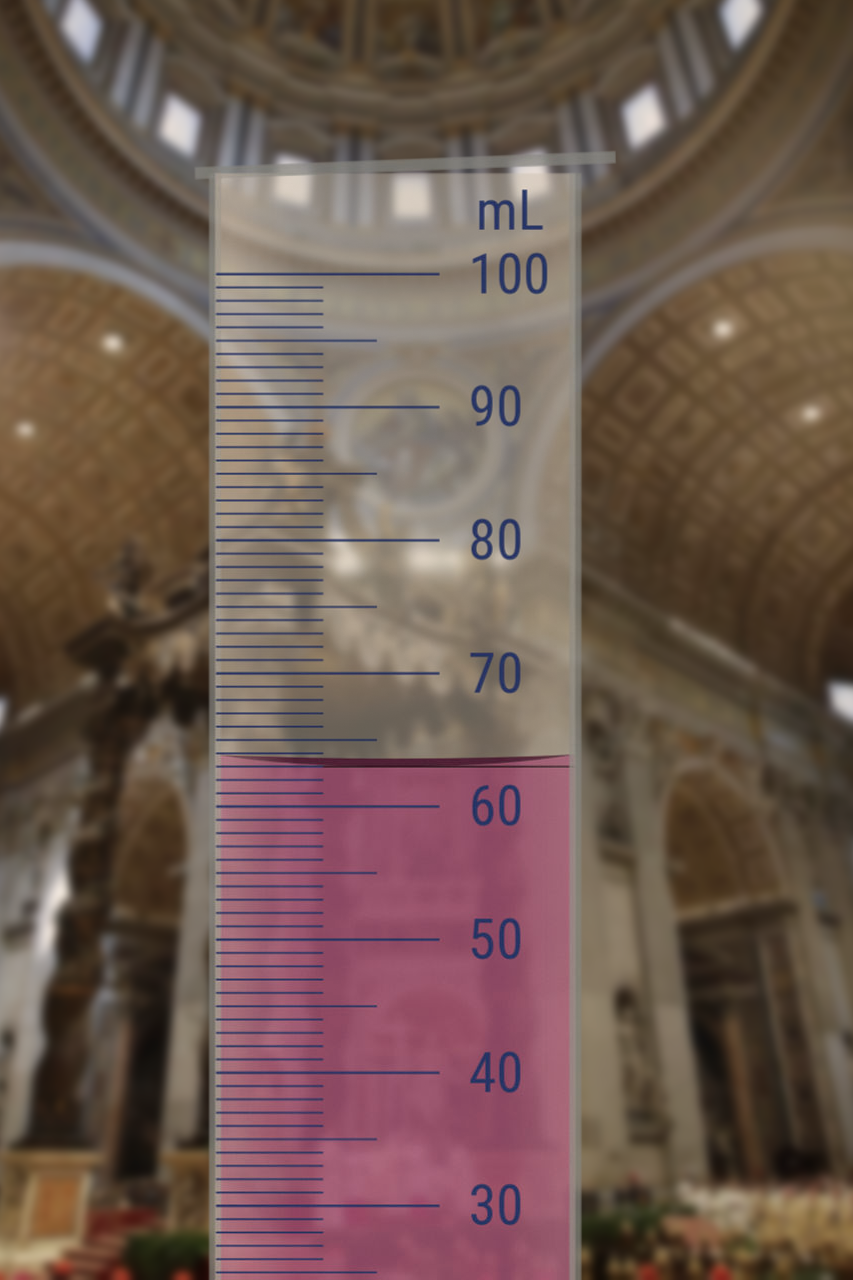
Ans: 63 mL
